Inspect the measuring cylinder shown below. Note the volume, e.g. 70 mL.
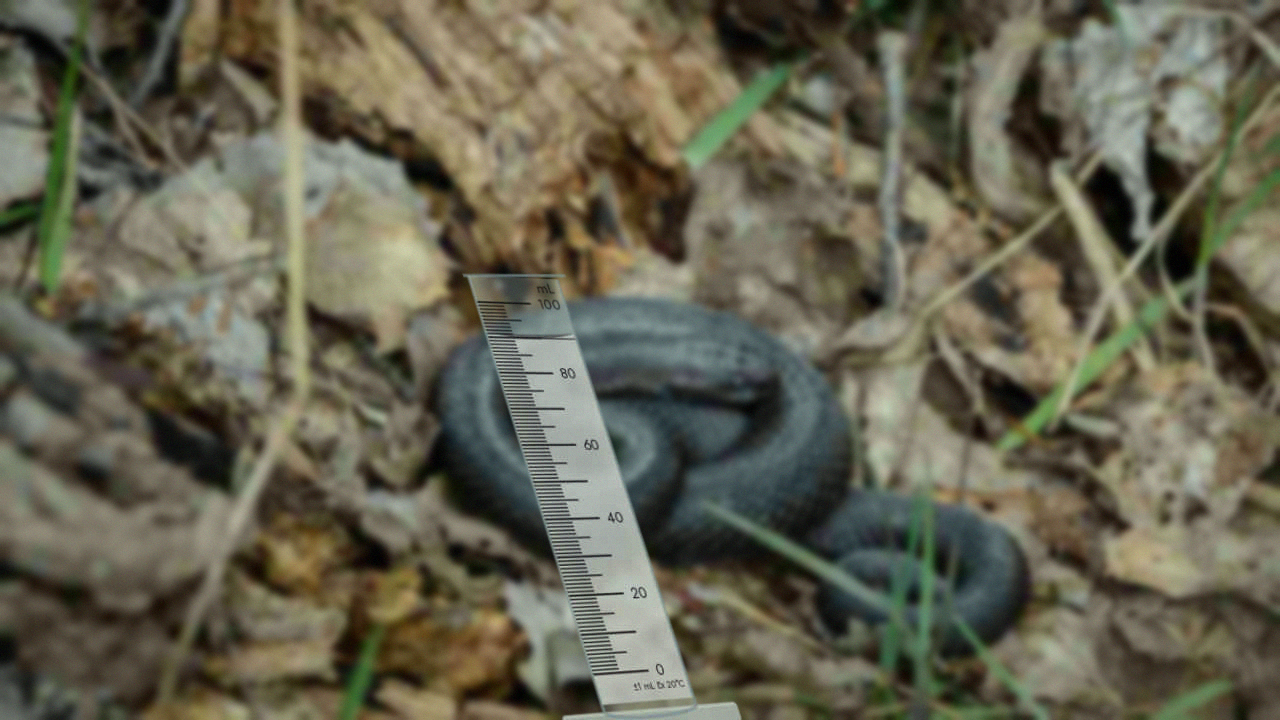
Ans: 90 mL
